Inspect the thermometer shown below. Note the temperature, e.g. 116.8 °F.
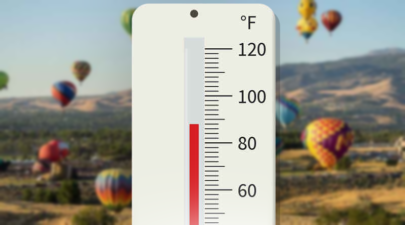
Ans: 88 °F
